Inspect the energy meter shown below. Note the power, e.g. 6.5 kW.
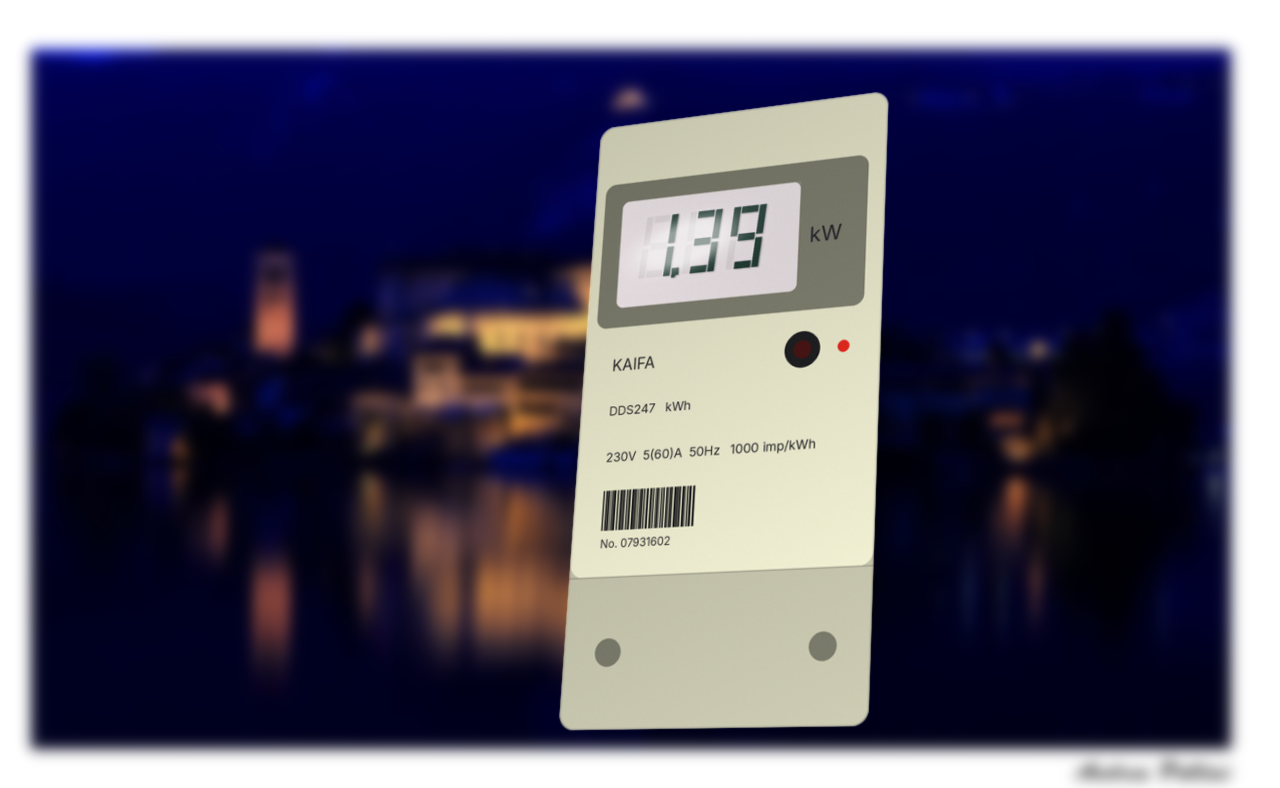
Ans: 1.39 kW
